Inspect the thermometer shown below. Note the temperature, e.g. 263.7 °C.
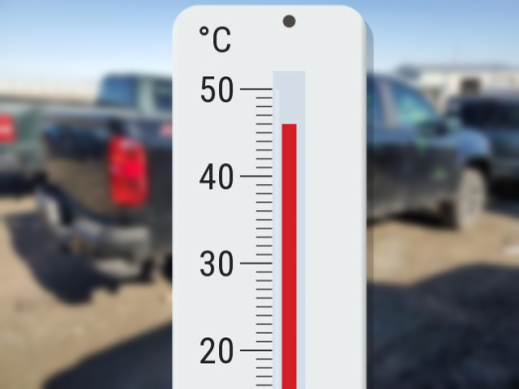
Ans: 46 °C
